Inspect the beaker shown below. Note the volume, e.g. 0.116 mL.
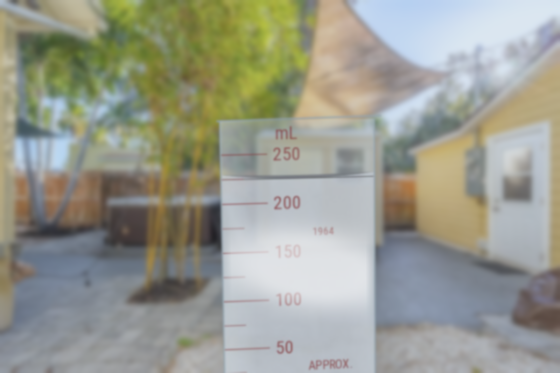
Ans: 225 mL
